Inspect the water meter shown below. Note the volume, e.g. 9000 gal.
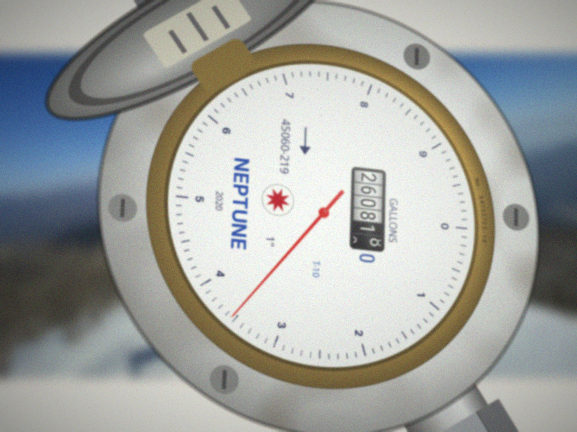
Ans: 2608183.5 gal
